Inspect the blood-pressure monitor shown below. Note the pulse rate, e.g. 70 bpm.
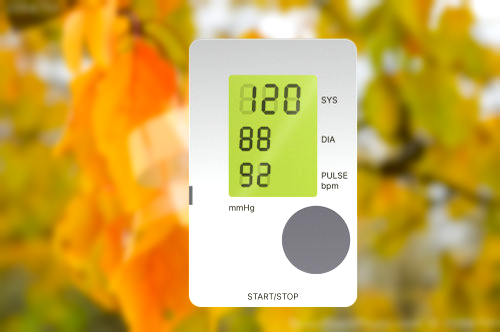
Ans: 92 bpm
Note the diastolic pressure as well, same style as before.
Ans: 88 mmHg
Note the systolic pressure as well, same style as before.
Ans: 120 mmHg
